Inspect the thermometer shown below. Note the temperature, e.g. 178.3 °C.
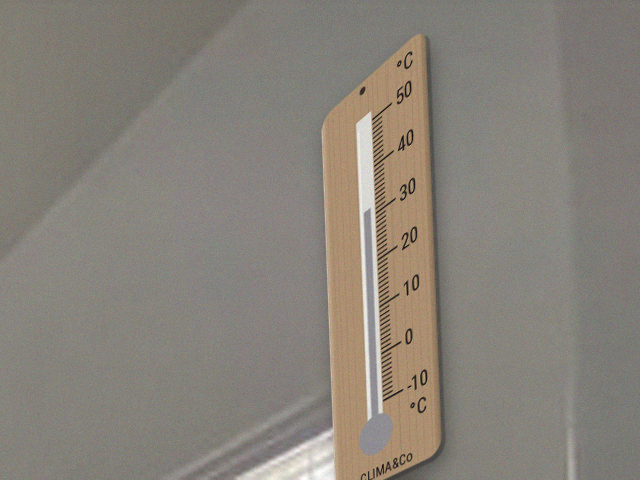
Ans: 32 °C
